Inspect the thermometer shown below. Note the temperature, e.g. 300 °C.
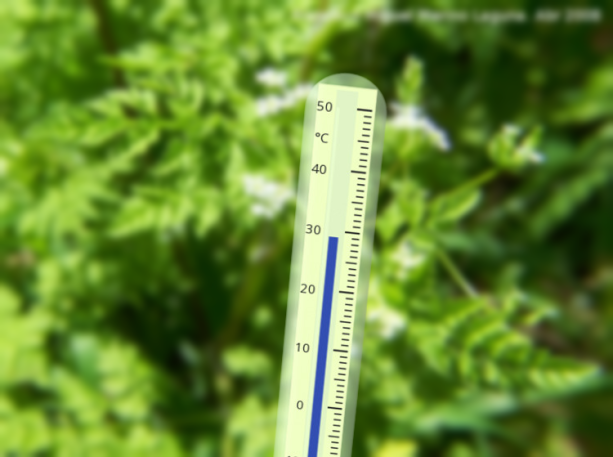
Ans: 29 °C
